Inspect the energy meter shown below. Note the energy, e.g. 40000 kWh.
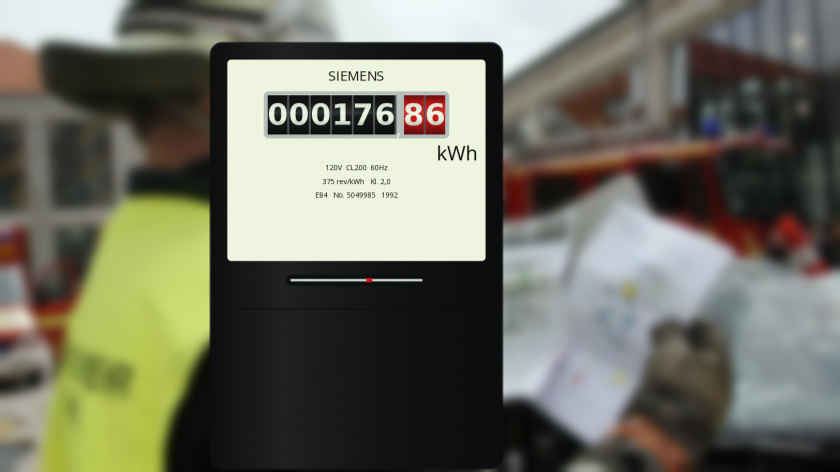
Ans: 176.86 kWh
